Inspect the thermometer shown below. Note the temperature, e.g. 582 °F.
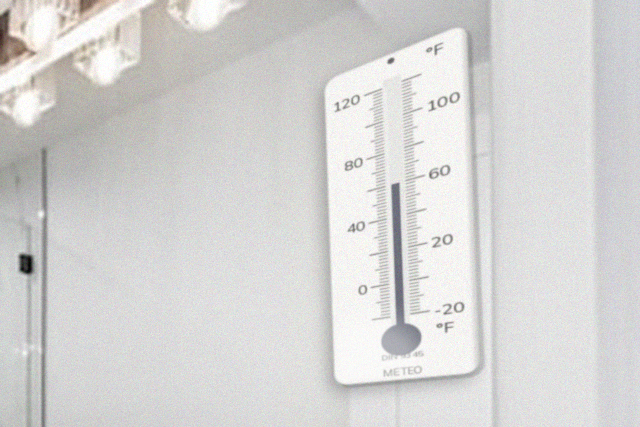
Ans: 60 °F
